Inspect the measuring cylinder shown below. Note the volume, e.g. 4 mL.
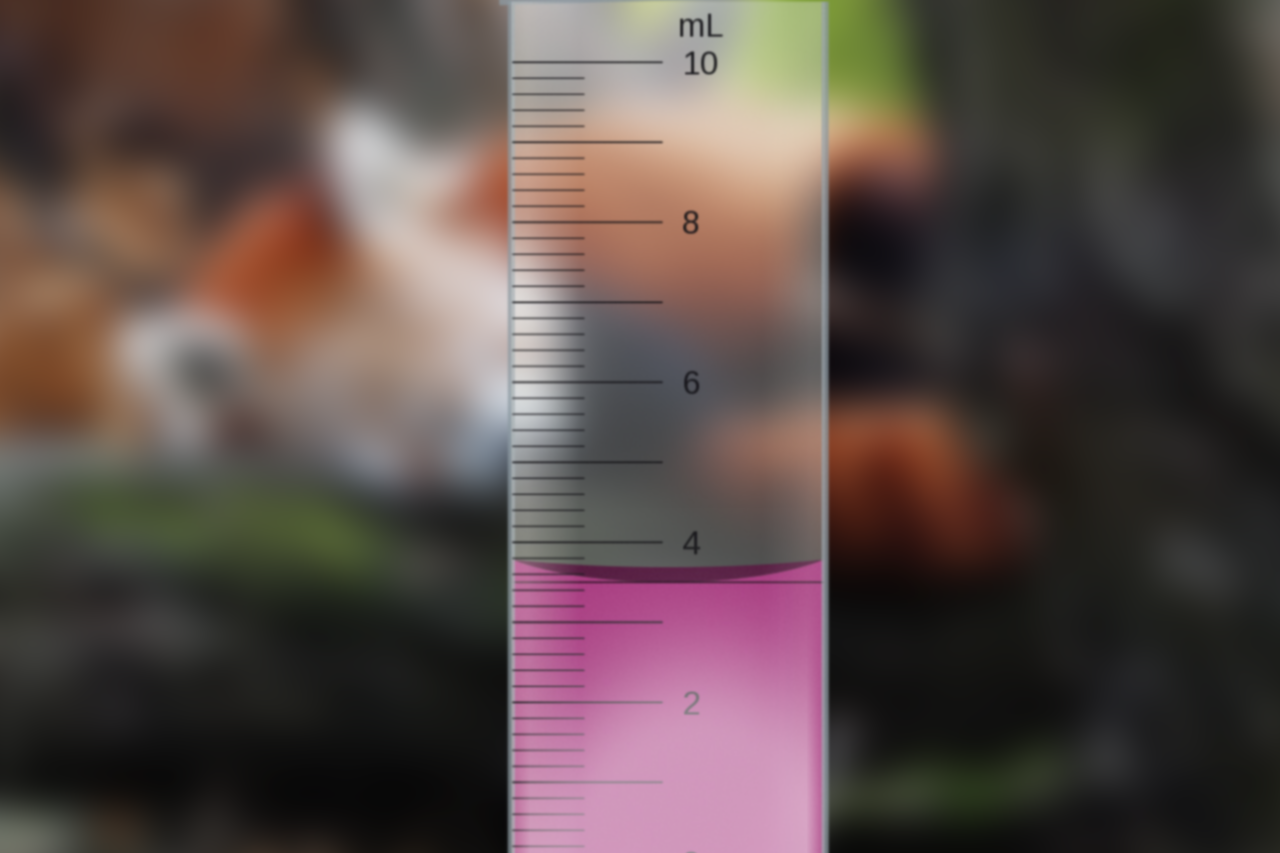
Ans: 3.5 mL
